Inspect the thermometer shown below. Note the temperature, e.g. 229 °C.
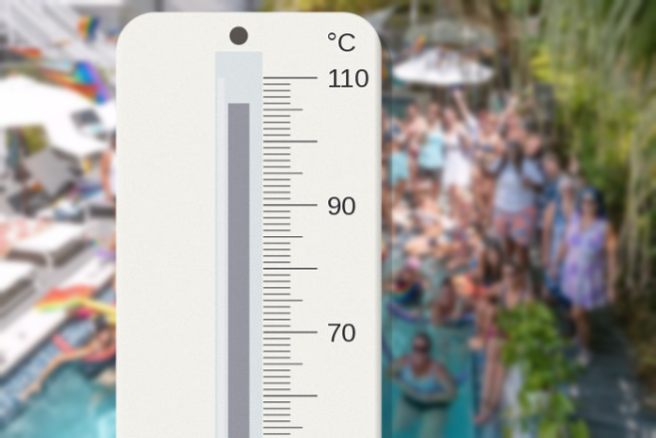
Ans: 106 °C
